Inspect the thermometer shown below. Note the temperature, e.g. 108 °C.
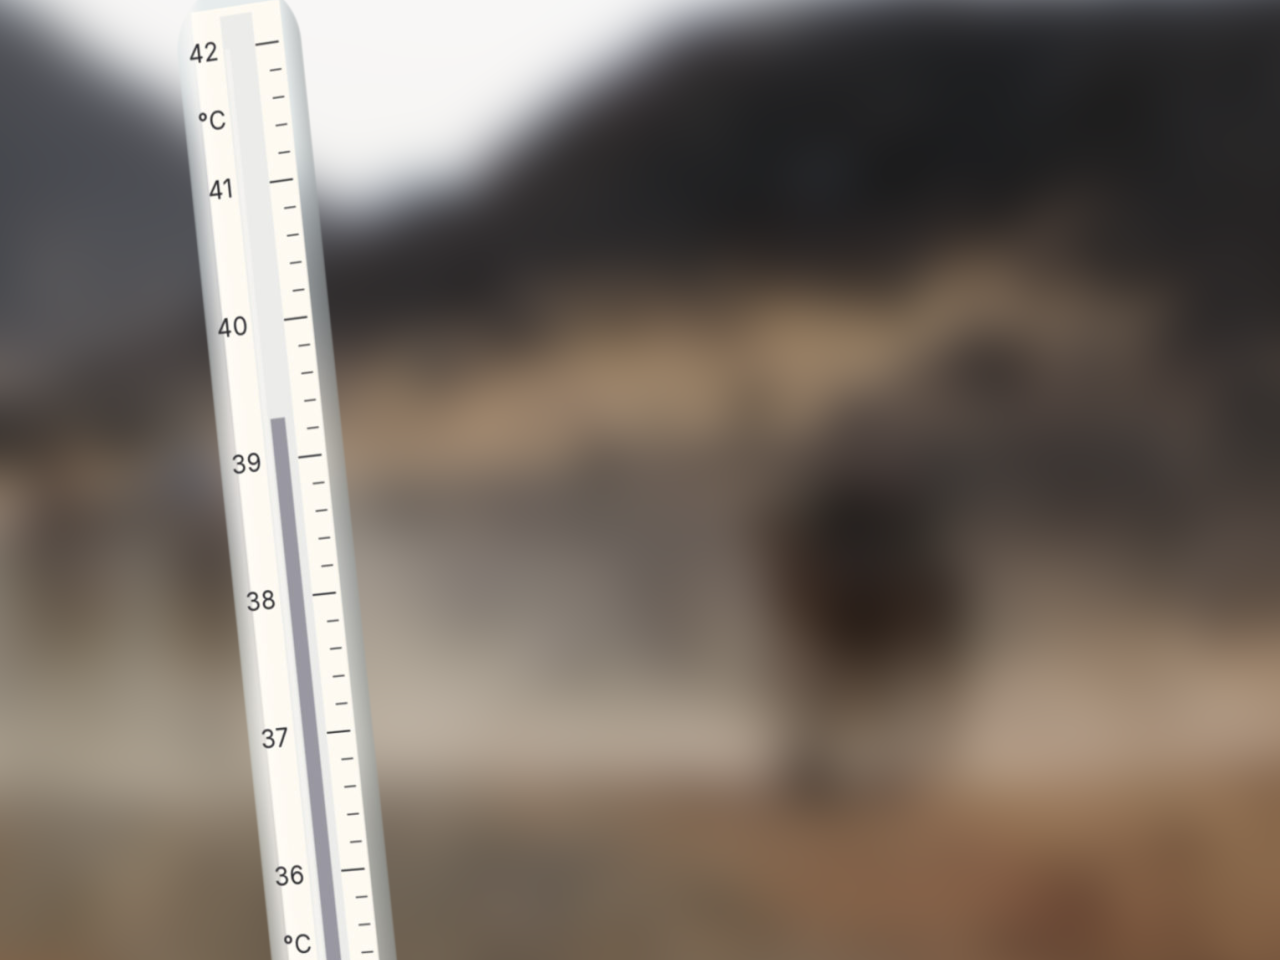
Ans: 39.3 °C
